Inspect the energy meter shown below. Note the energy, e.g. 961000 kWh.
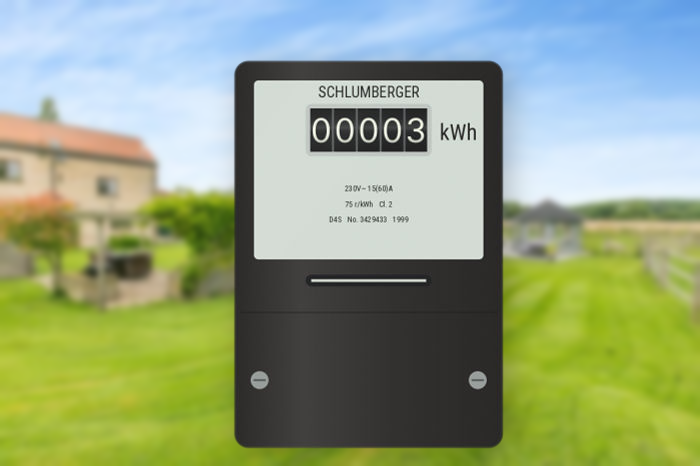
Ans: 3 kWh
